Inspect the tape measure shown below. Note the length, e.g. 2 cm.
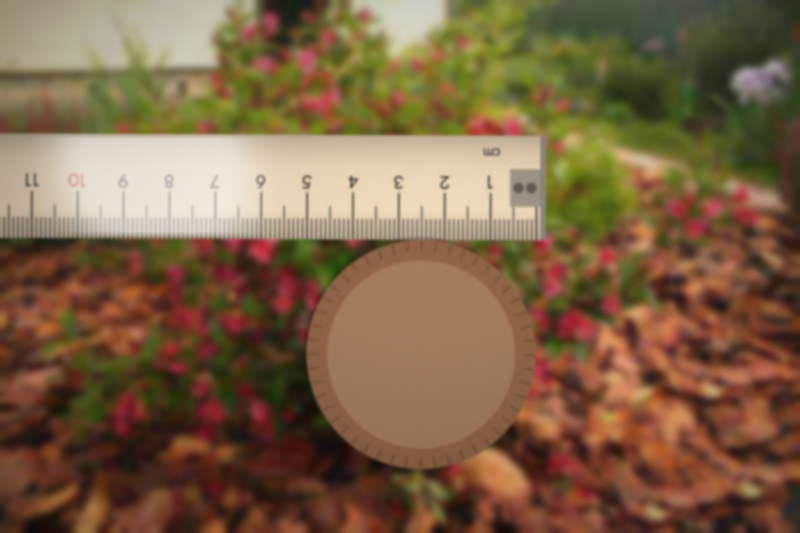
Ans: 5 cm
